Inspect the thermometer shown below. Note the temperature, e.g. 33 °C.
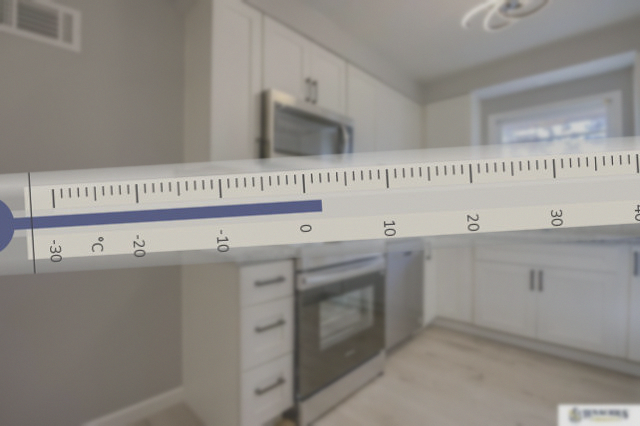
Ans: 2 °C
